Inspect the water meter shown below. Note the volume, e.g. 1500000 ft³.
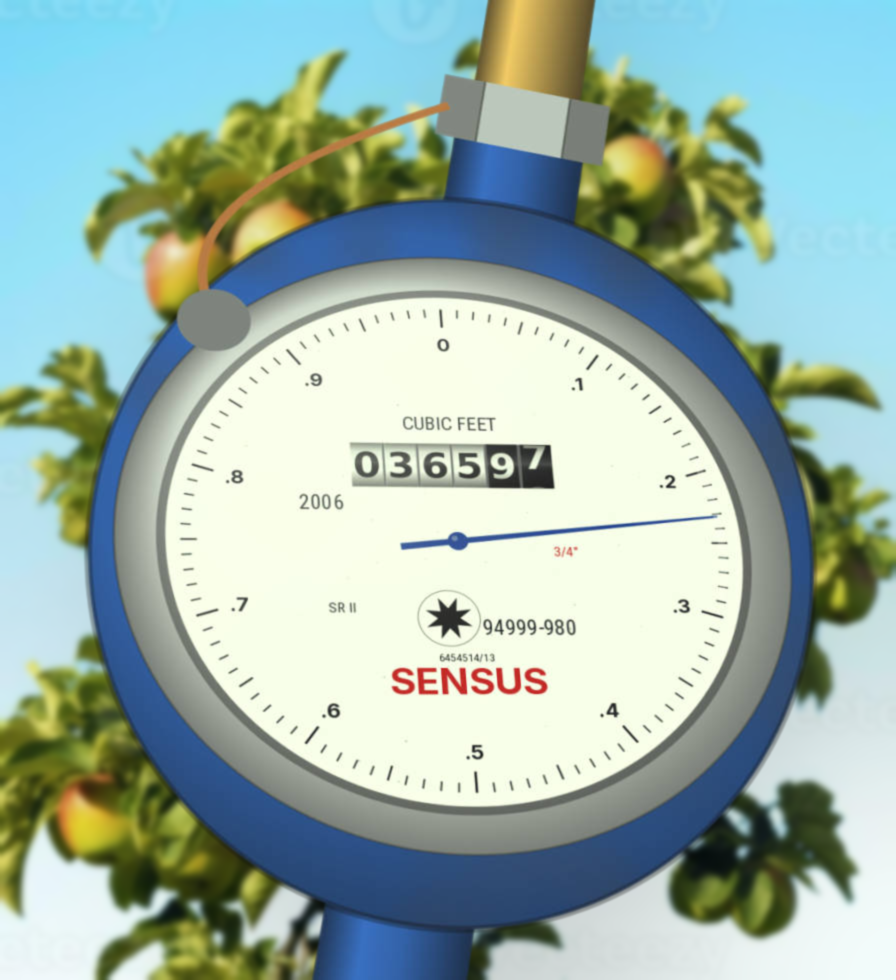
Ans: 36597.23 ft³
